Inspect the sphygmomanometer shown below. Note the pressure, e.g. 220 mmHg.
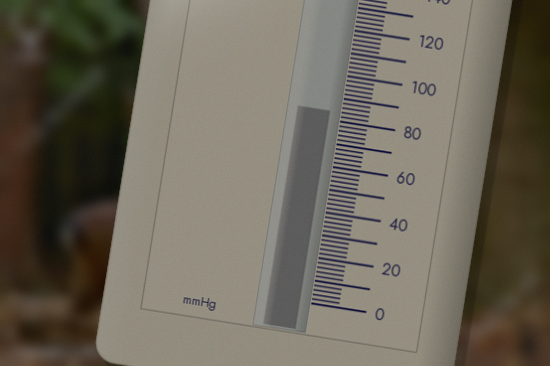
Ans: 84 mmHg
